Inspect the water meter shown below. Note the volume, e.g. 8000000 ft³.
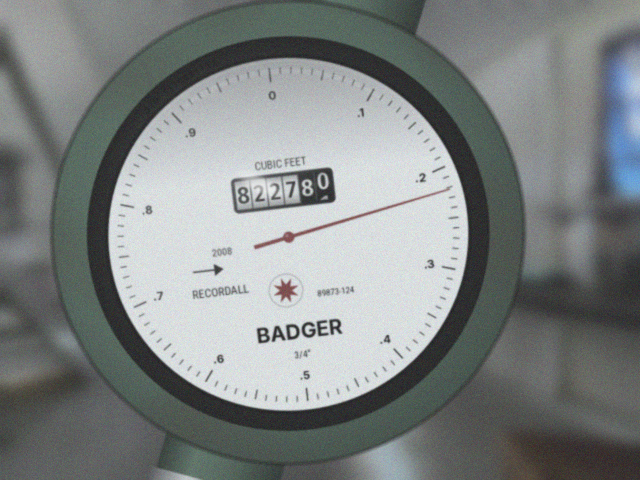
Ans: 822780.22 ft³
